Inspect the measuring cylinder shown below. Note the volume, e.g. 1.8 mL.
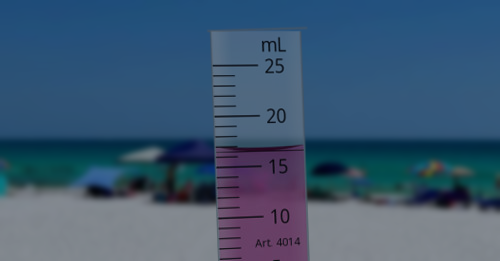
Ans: 16.5 mL
